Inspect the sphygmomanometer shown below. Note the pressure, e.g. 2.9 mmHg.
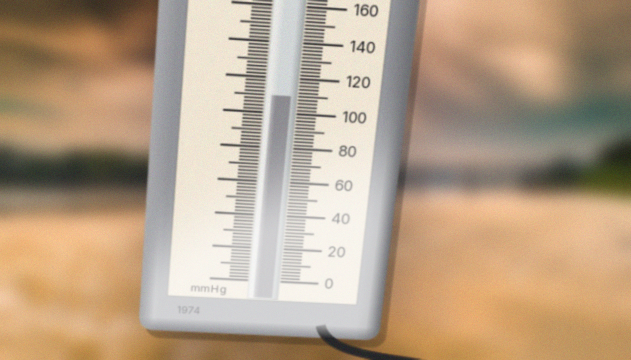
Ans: 110 mmHg
